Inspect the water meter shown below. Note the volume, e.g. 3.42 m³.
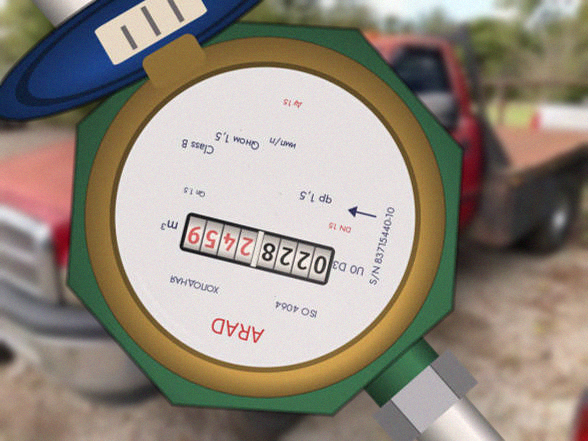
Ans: 228.2459 m³
